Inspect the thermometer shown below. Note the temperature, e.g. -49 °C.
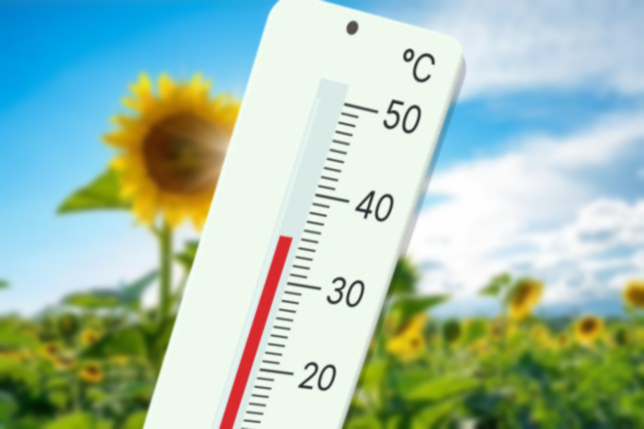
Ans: 35 °C
